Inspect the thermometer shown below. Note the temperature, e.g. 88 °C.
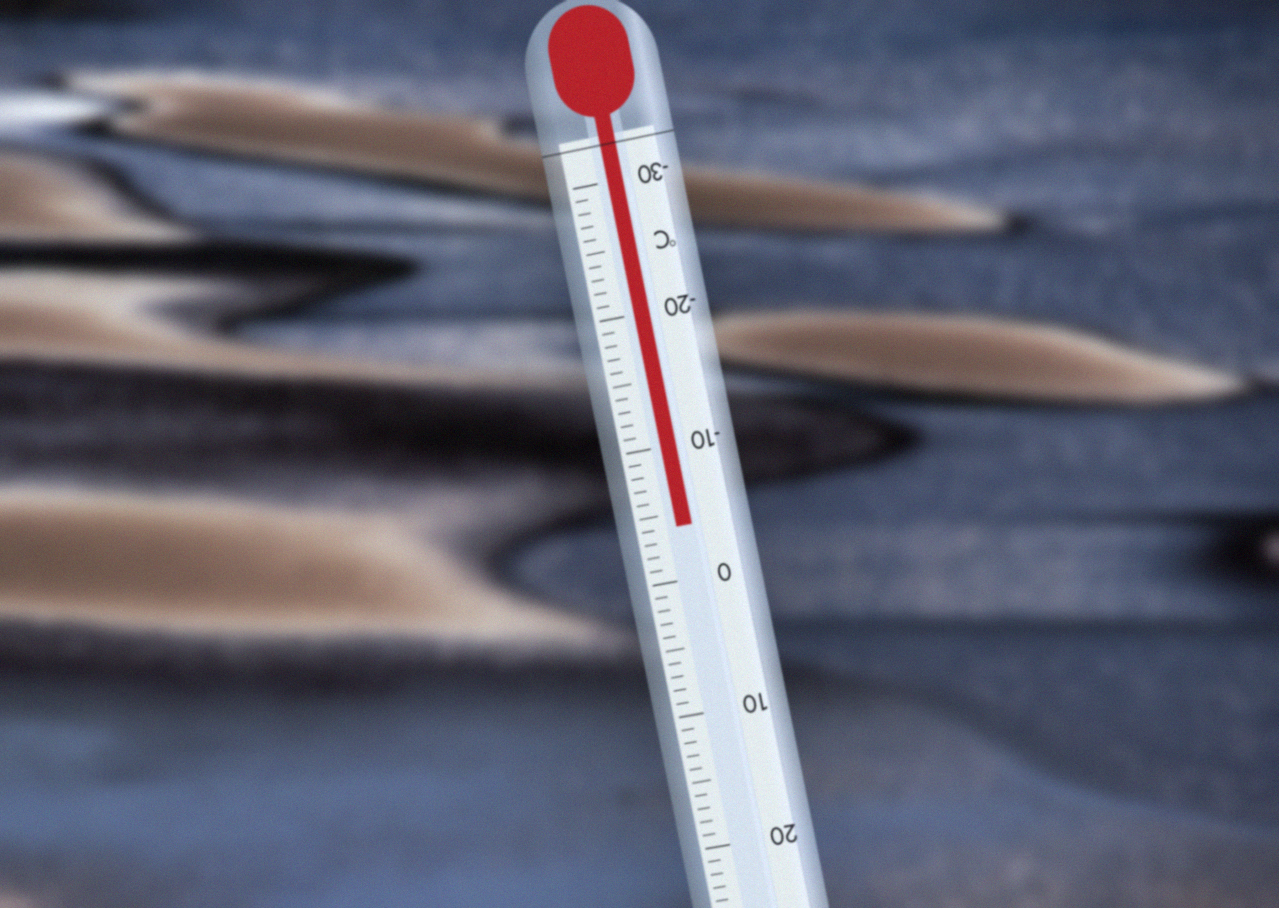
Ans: -4 °C
